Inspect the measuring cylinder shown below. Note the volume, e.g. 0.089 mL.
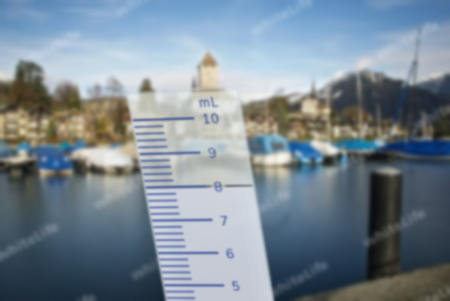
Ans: 8 mL
